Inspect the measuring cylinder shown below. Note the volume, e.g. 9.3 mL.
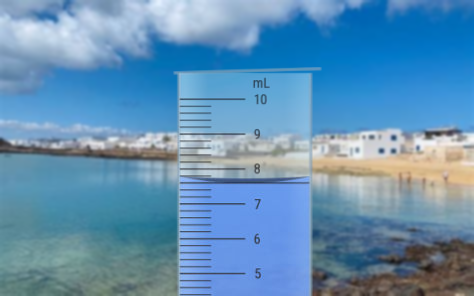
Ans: 7.6 mL
